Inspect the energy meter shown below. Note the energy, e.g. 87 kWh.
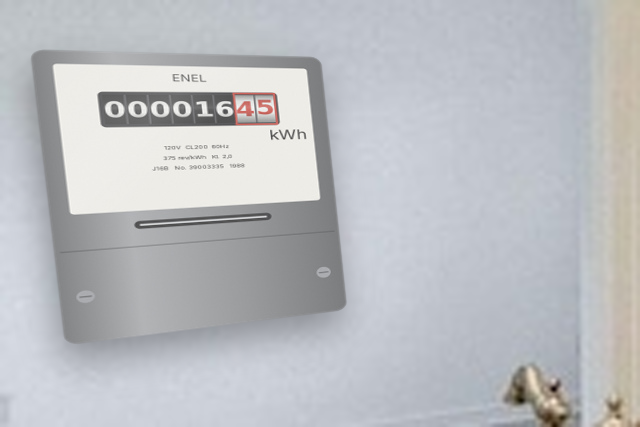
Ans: 16.45 kWh
